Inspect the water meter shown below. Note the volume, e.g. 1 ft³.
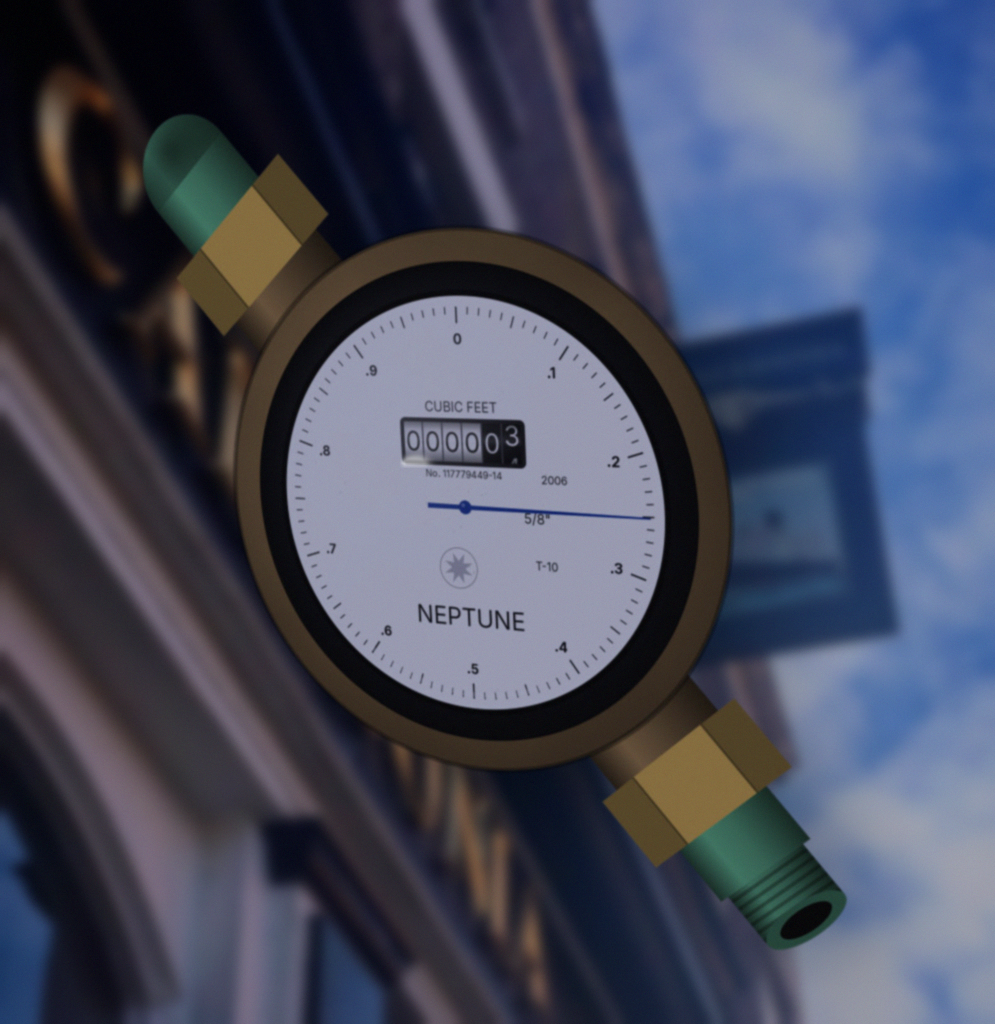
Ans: 3.25 ft³
